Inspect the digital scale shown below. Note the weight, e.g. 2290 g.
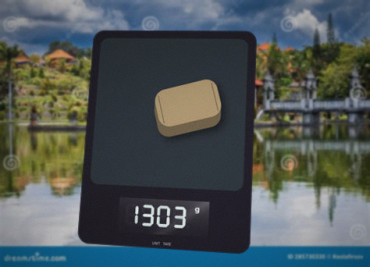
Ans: 1303 g
